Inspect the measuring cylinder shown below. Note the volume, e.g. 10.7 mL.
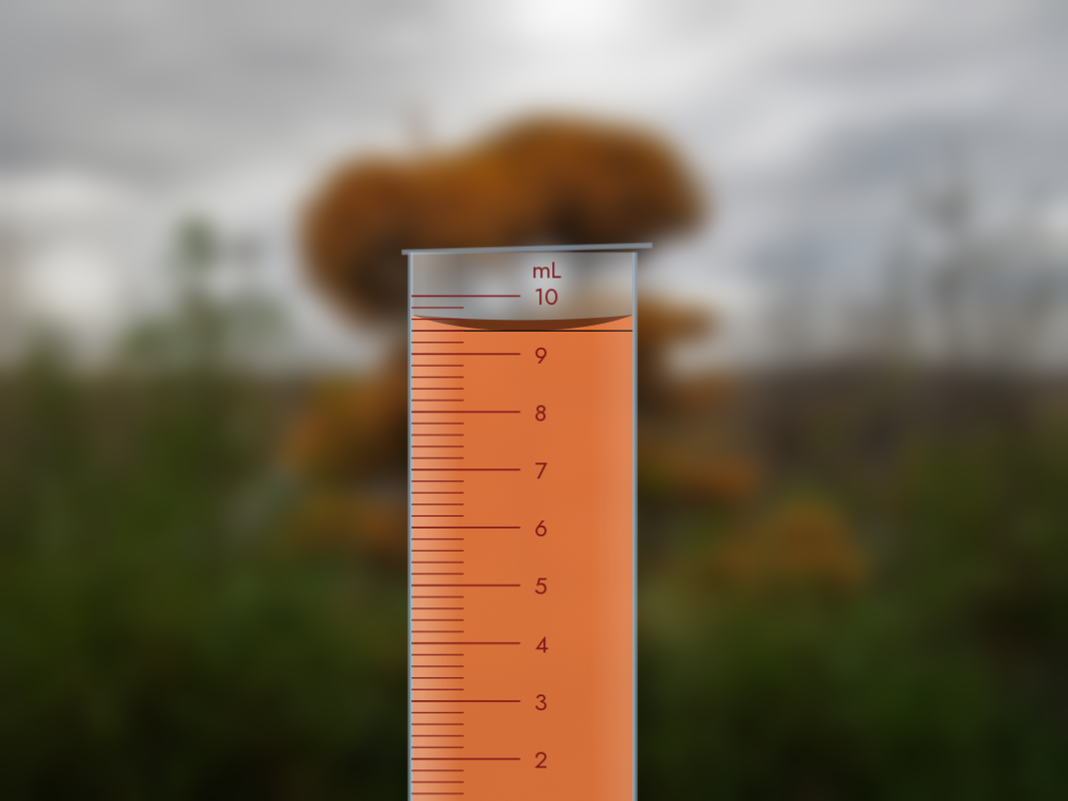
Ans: 9.4 mL
